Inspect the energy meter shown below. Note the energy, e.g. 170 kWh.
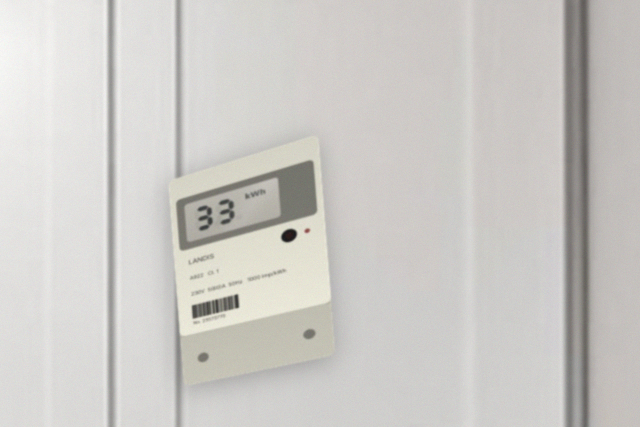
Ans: 33 kWh
